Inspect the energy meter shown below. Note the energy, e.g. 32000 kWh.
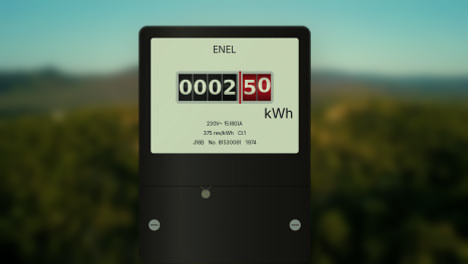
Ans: 2.50 kWh
